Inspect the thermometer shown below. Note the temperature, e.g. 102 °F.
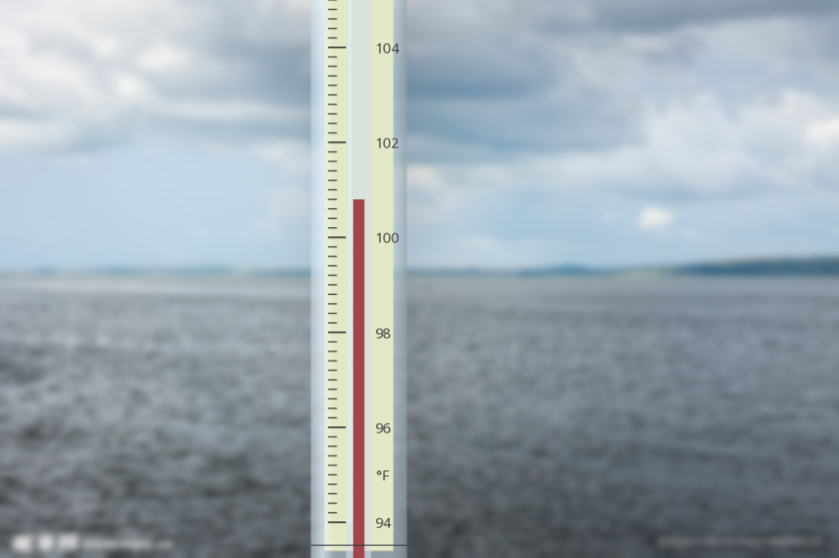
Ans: 100.8 °F
